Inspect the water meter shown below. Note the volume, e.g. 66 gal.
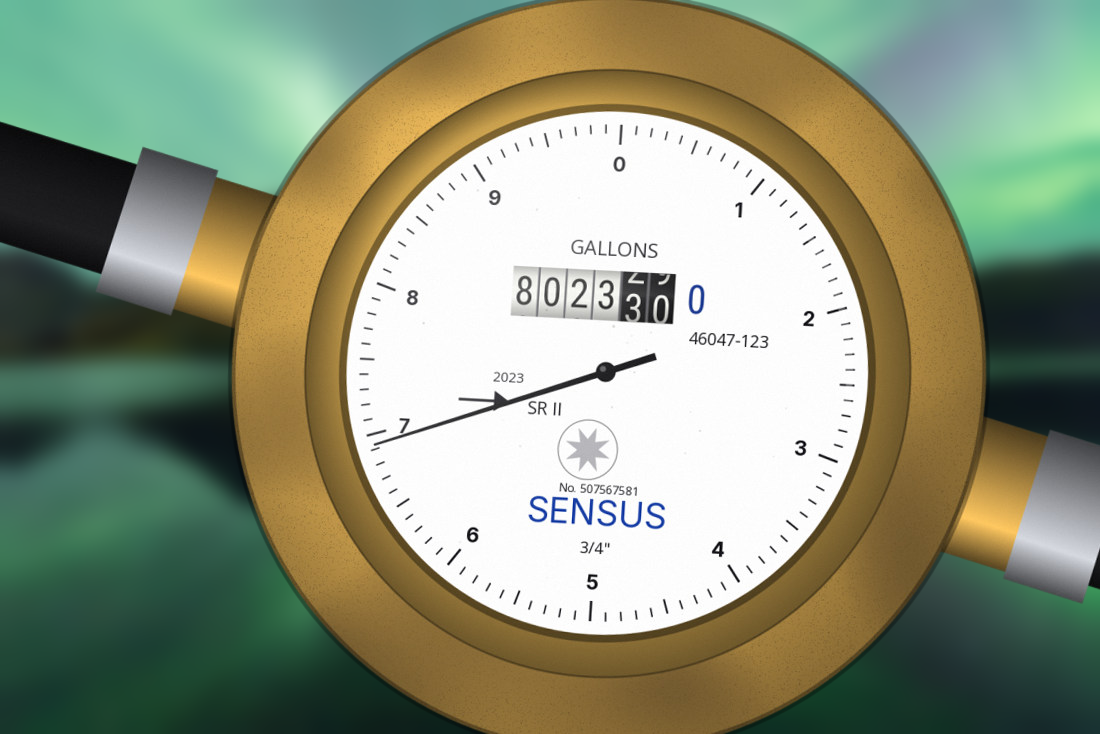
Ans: 8023296.9 gal
